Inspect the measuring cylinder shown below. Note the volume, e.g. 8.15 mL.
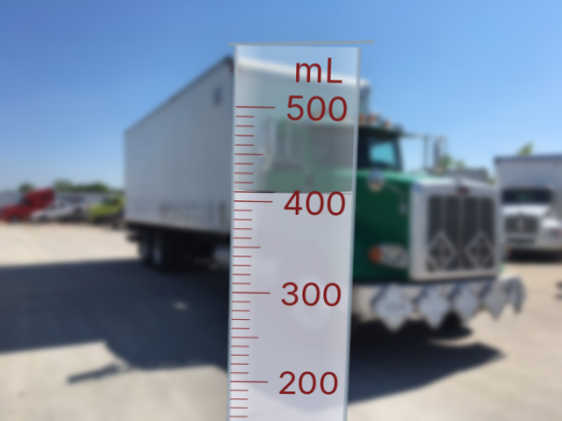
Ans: 410 mL
